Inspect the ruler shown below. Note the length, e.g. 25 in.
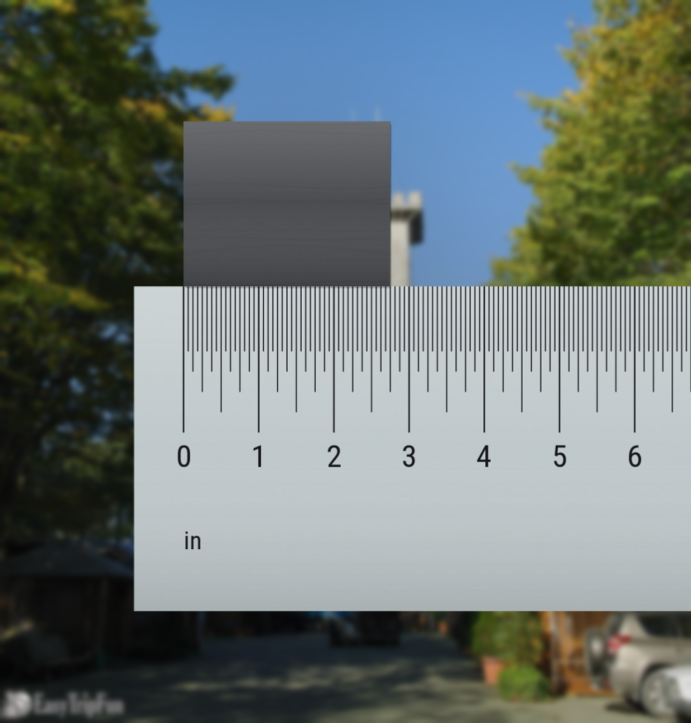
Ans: 2.75 in
